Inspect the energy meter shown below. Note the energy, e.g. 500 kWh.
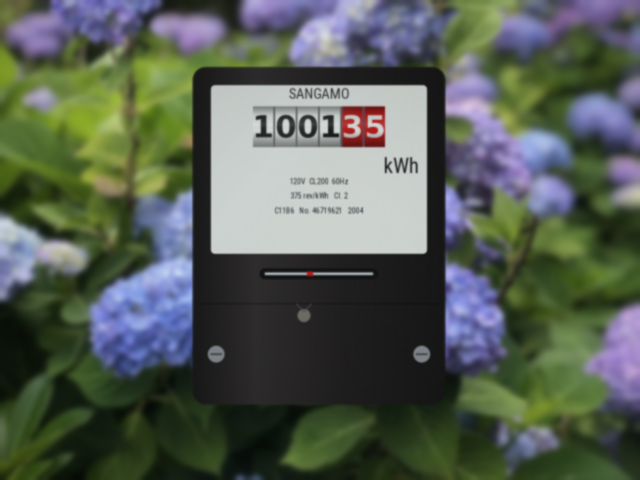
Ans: 1001.35 kWh
